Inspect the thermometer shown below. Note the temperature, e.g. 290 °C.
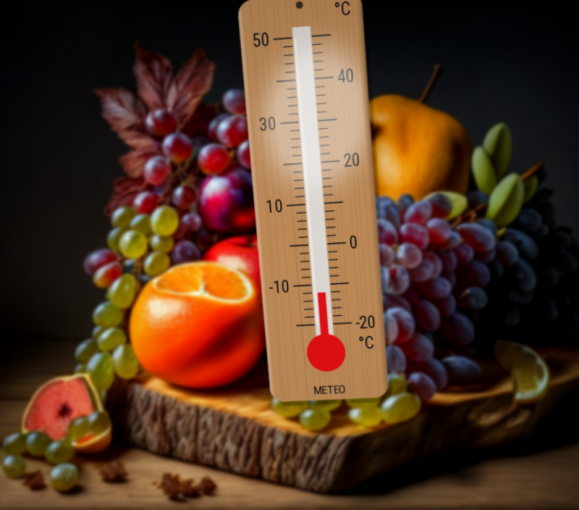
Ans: -12 °C
